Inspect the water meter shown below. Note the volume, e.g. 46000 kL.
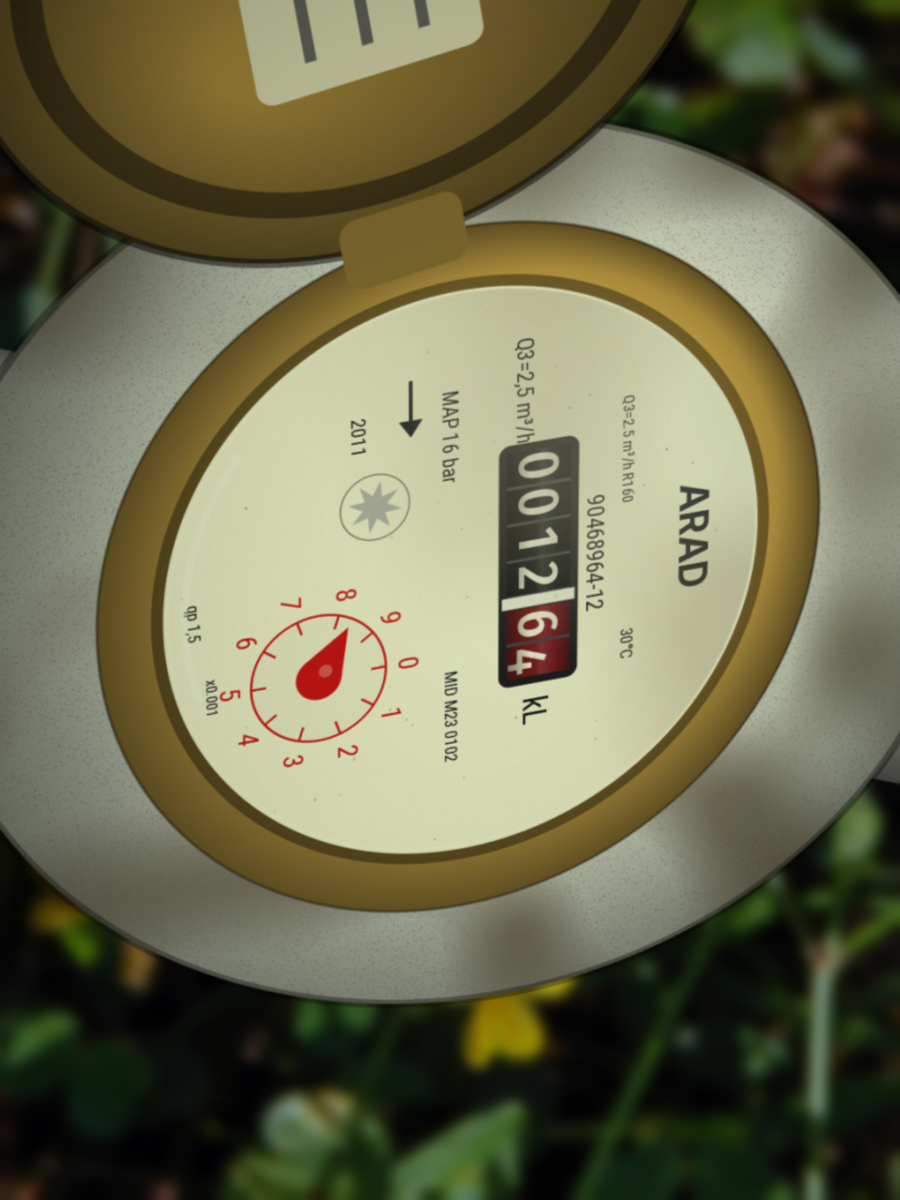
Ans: 12.638 kL
